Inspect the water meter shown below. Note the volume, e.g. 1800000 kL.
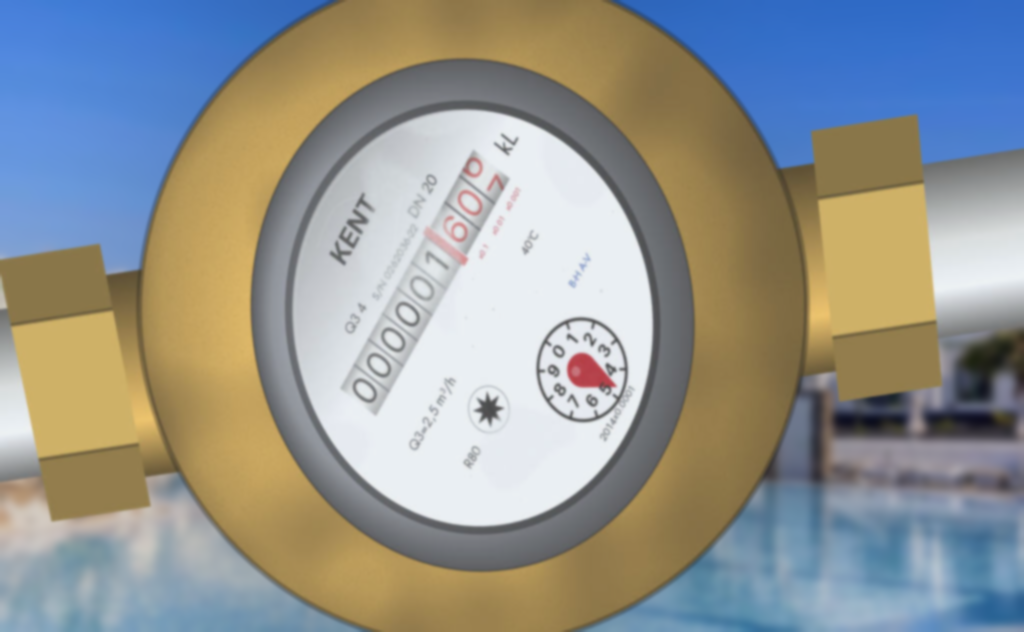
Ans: 1.6064 kL
